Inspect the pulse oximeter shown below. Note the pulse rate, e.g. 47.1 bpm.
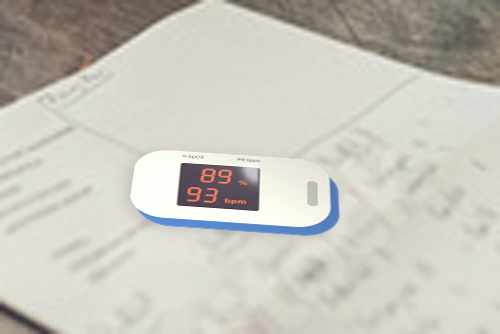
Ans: 93 bpm
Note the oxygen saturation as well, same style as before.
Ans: 89 %
